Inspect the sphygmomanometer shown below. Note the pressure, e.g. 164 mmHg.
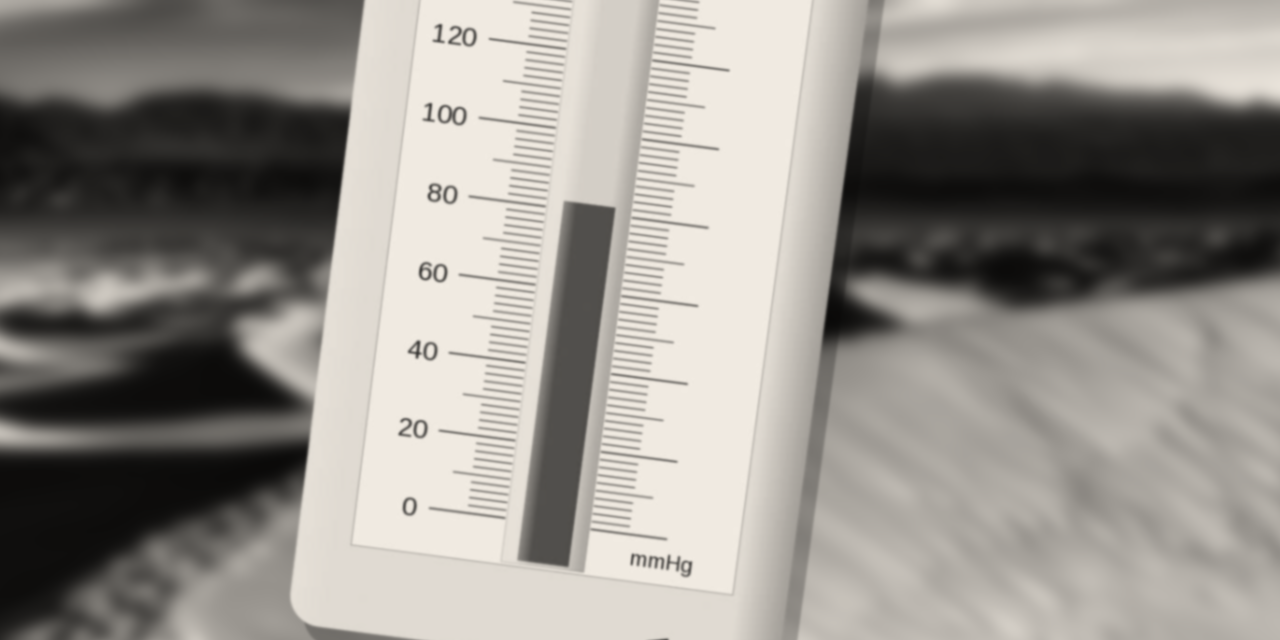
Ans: 82 mmHg
